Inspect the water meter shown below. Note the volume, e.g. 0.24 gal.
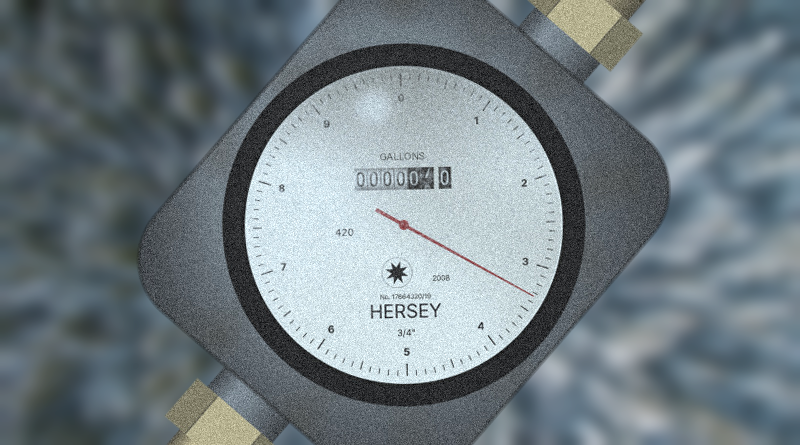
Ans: 73.3 gal
